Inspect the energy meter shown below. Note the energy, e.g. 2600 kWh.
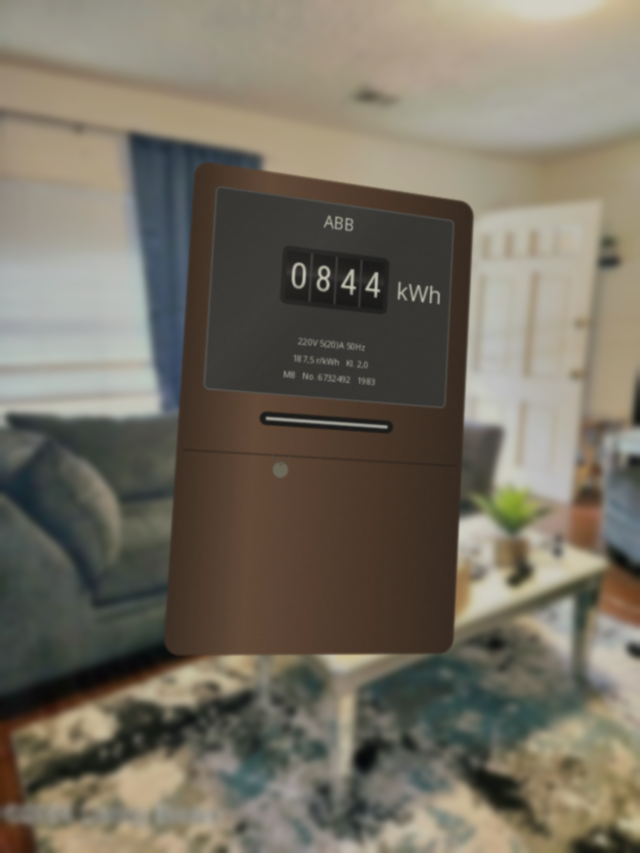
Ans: 844 kWh
